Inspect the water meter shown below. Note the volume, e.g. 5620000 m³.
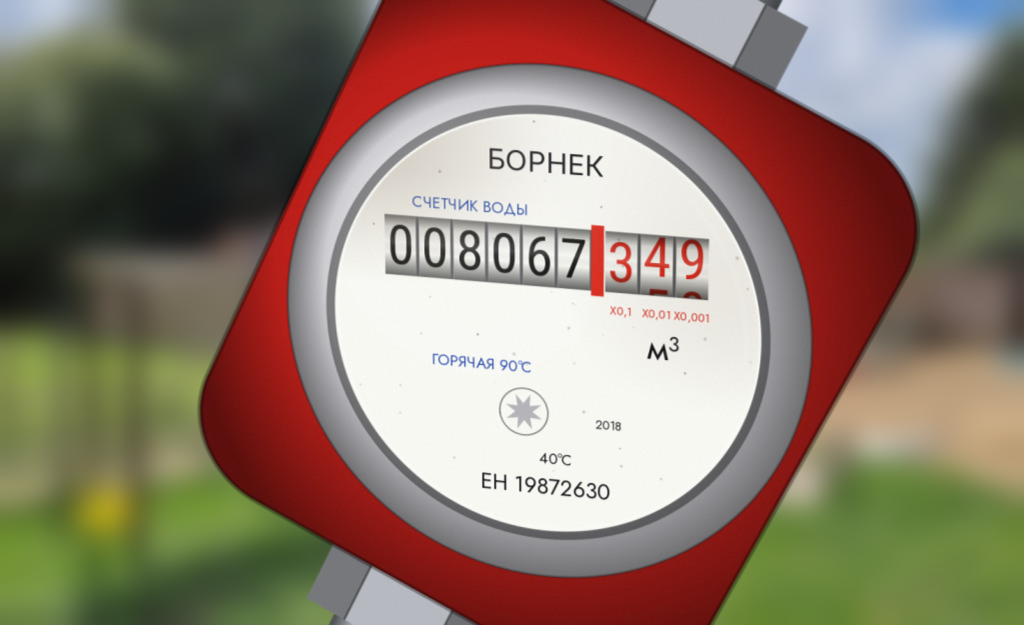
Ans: 8067.349 m³
